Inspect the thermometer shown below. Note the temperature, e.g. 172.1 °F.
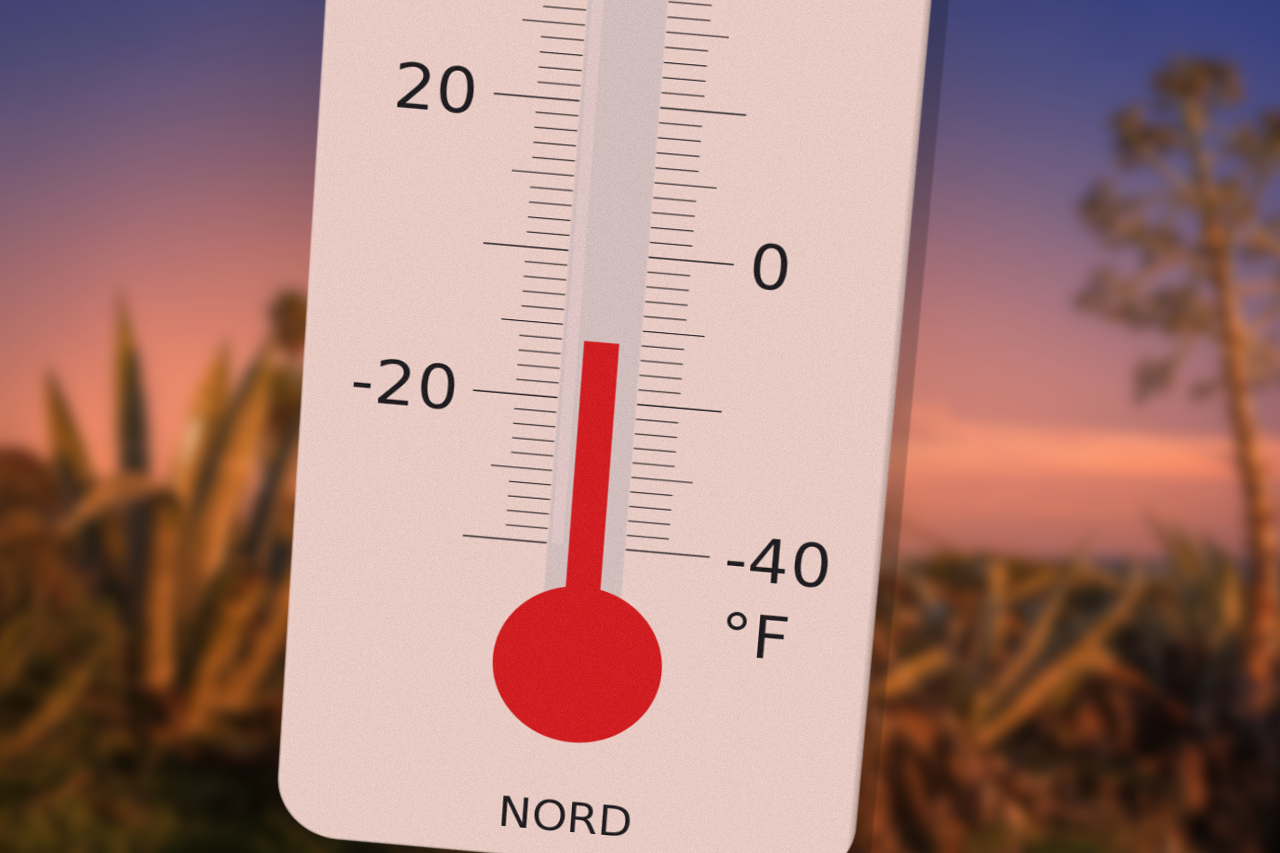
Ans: -12 °F
